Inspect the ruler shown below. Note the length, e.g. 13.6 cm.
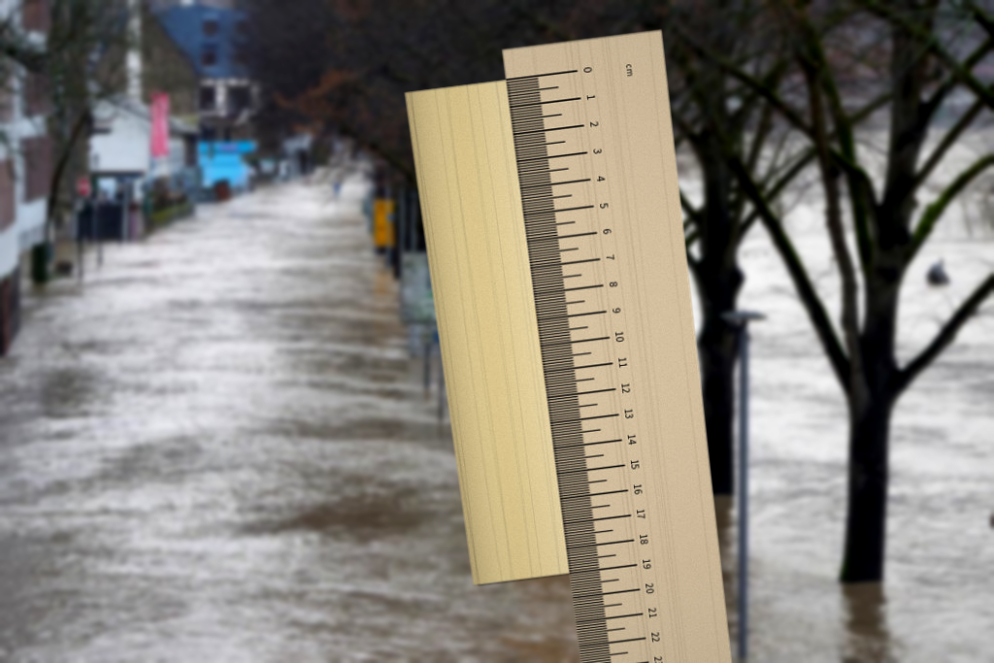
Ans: 19 cm
